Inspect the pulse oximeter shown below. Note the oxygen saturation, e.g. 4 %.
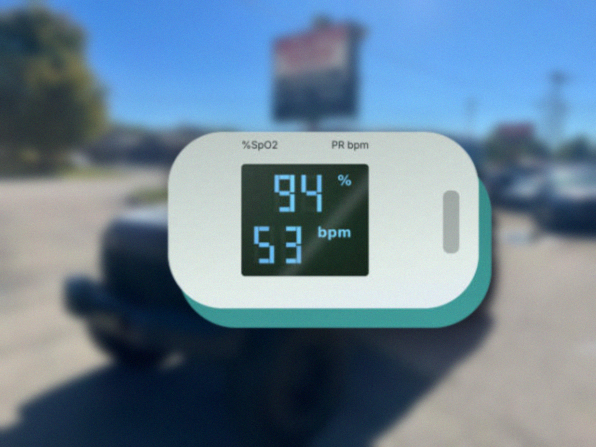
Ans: 94 %
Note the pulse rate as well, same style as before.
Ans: 53 bpm
